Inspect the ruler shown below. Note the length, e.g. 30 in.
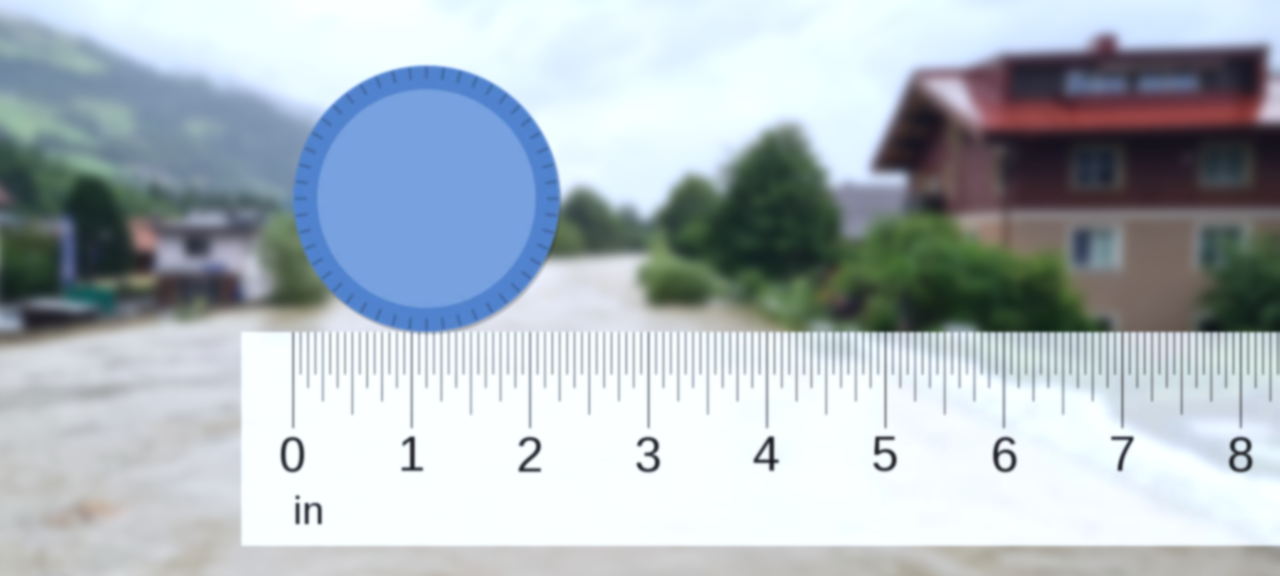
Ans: 2.25 in
